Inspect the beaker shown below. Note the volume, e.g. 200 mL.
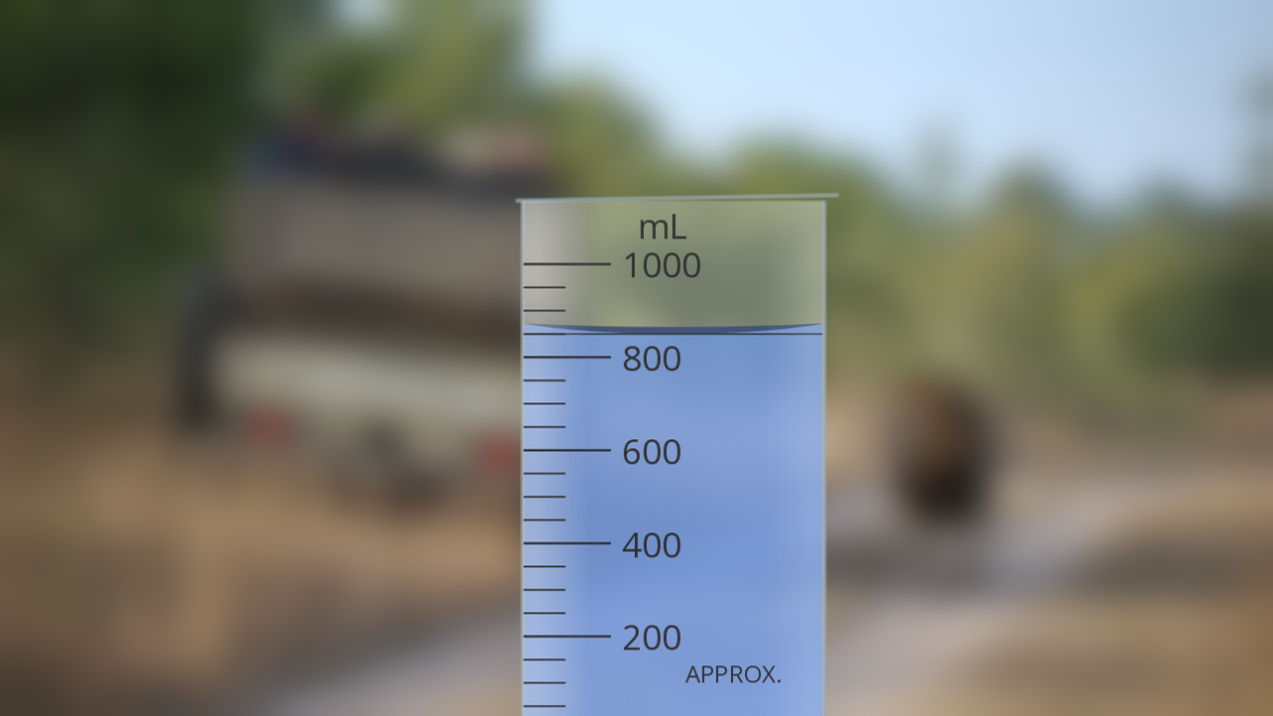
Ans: 850 mL
